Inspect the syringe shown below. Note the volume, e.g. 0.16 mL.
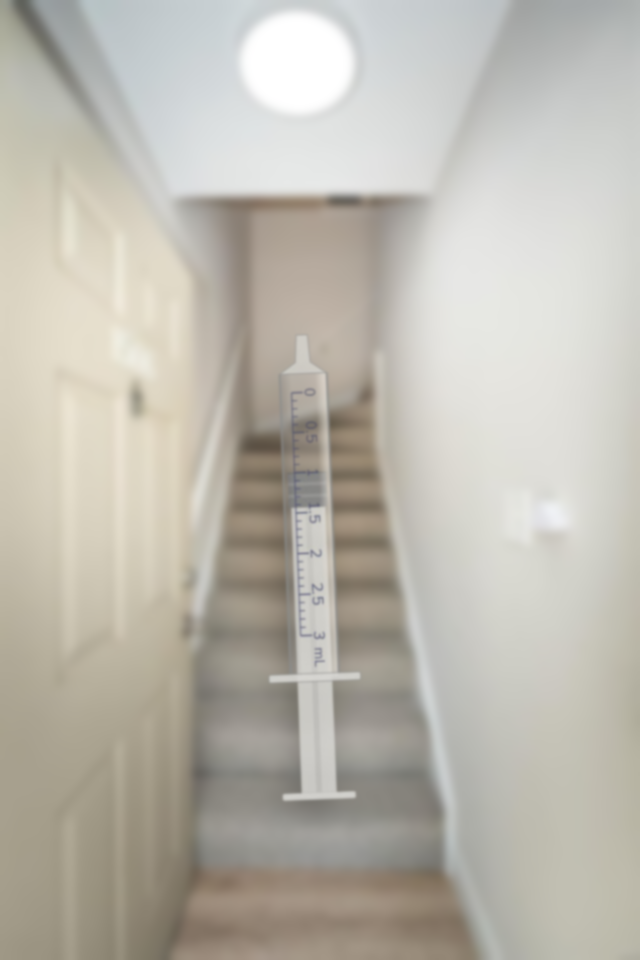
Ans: 1 mL
